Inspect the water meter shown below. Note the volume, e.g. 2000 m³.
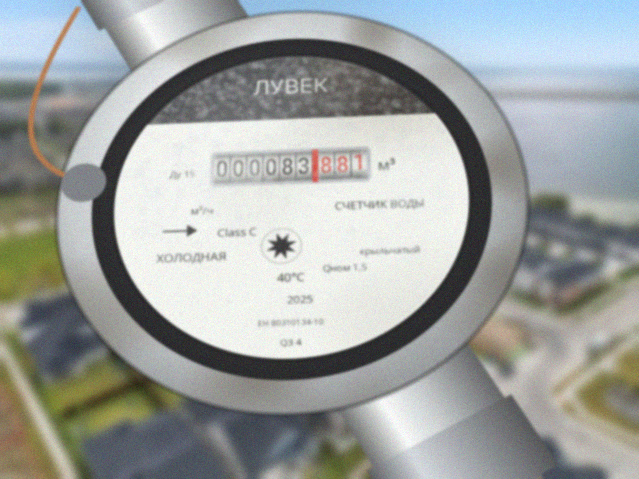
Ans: 83.881 m³
